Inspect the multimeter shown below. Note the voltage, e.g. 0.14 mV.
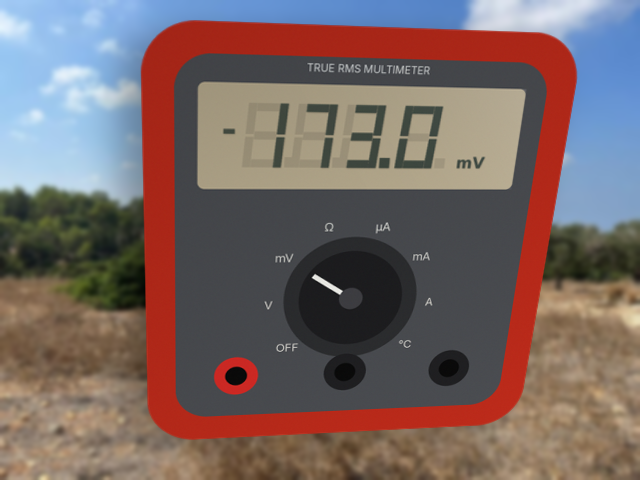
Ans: -173.0 mV
